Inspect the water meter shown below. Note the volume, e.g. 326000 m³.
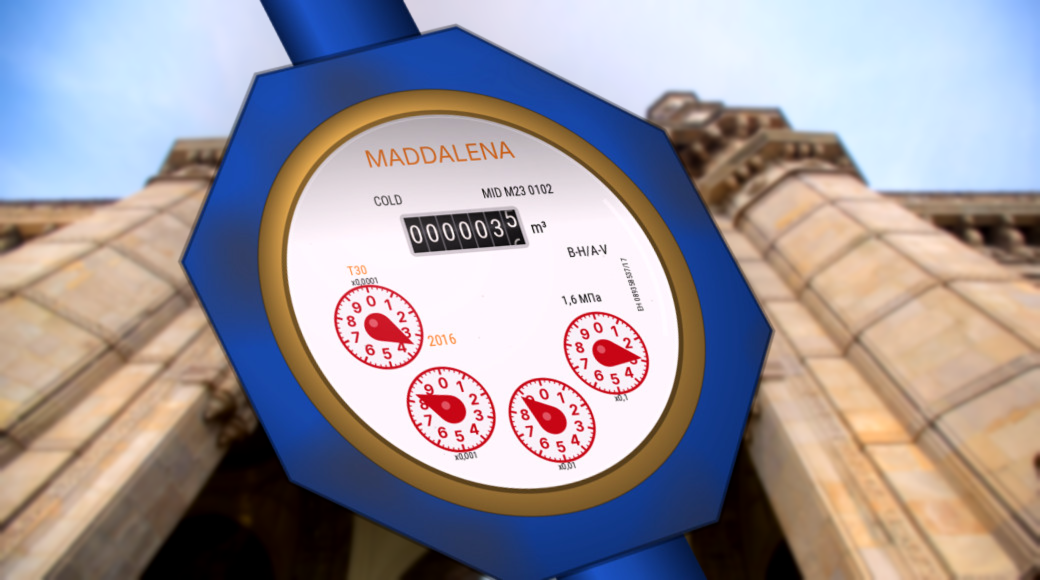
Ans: 35.2883 m³
